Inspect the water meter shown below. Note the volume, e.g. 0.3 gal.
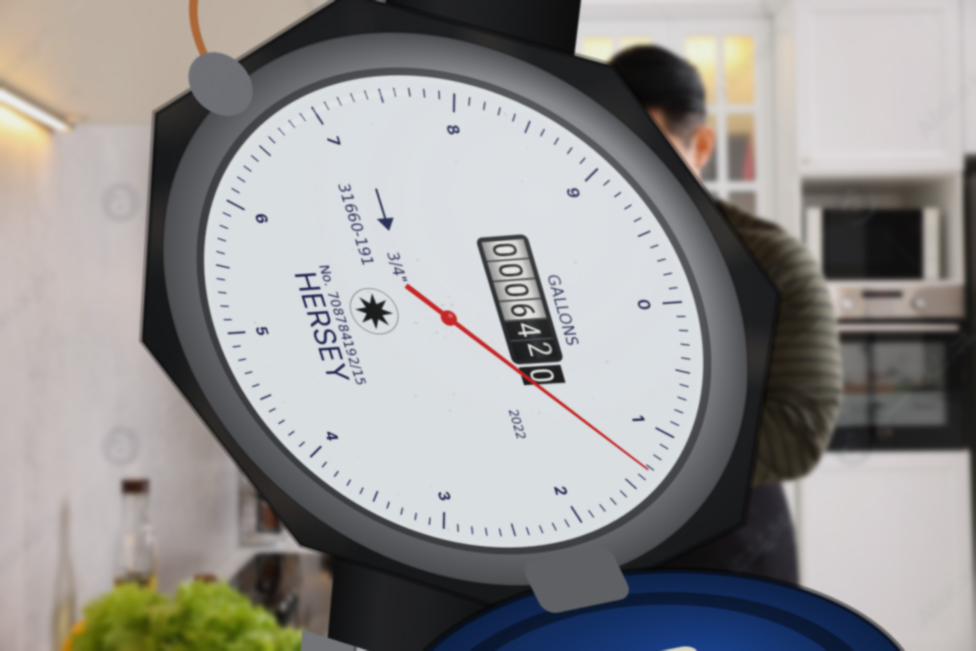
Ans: 6421.3 gal
